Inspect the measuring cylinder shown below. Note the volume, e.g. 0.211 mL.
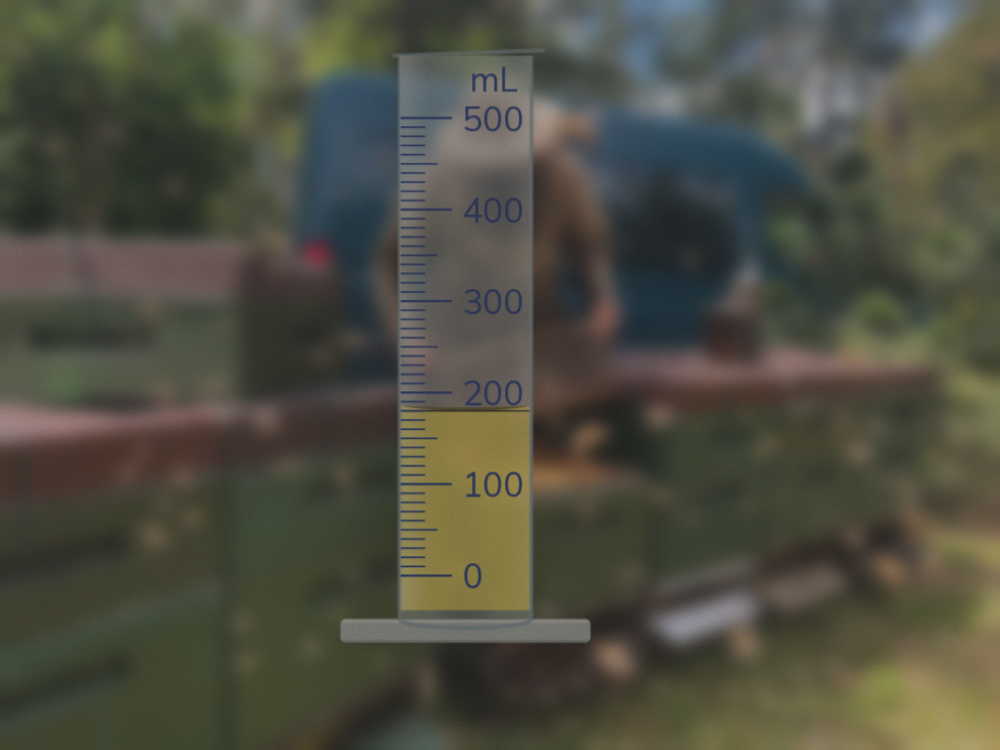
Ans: 180 mL
